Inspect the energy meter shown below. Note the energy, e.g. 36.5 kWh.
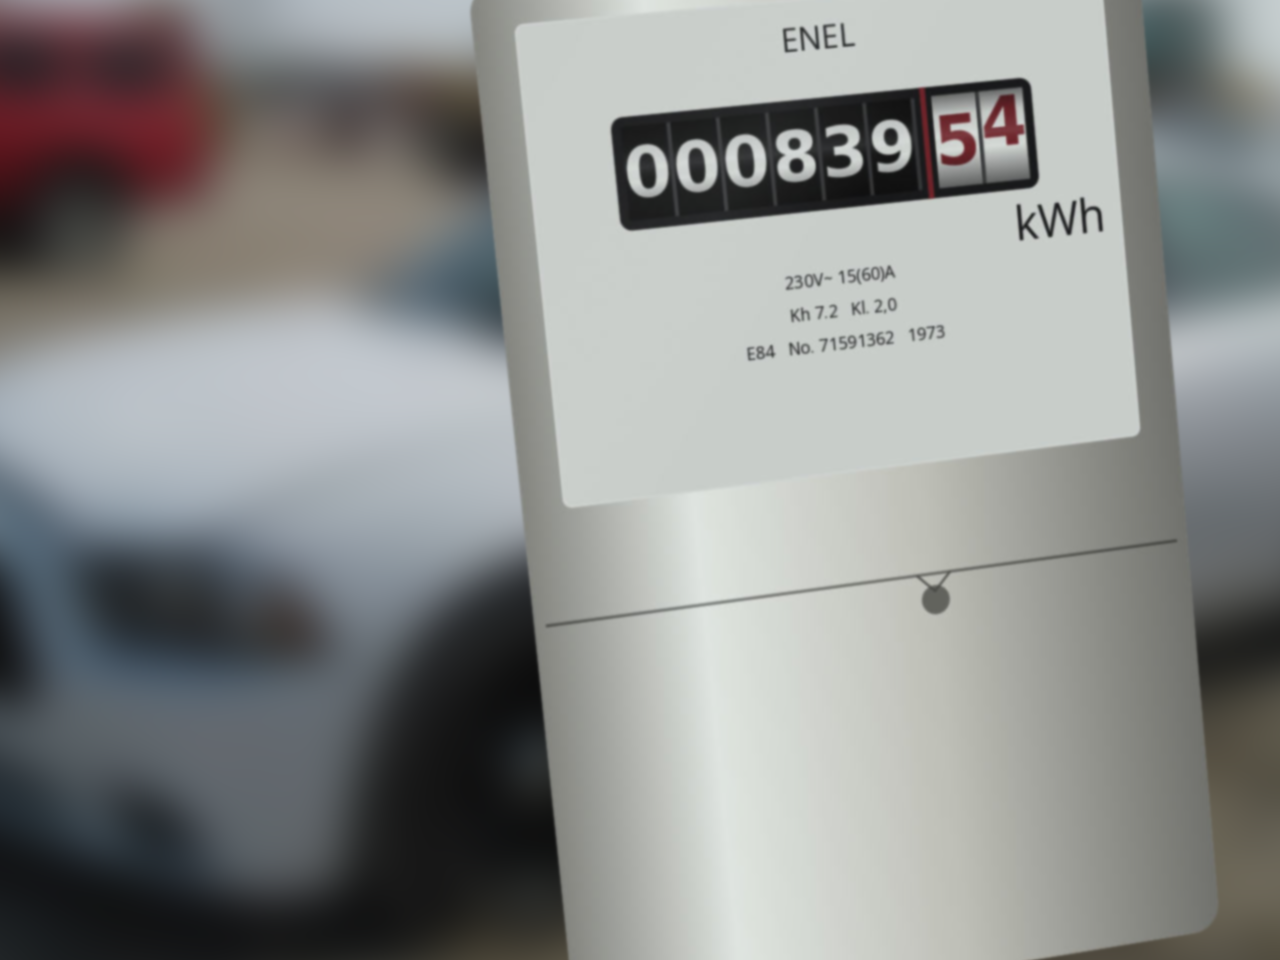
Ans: 839.54 kWh
